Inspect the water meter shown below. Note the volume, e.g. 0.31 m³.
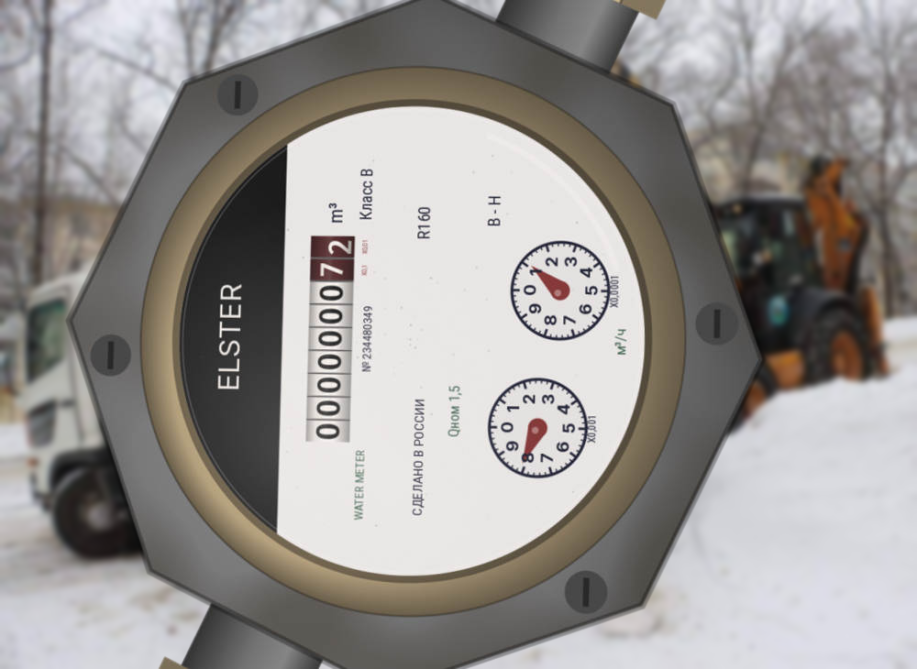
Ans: 0.7181 m³
